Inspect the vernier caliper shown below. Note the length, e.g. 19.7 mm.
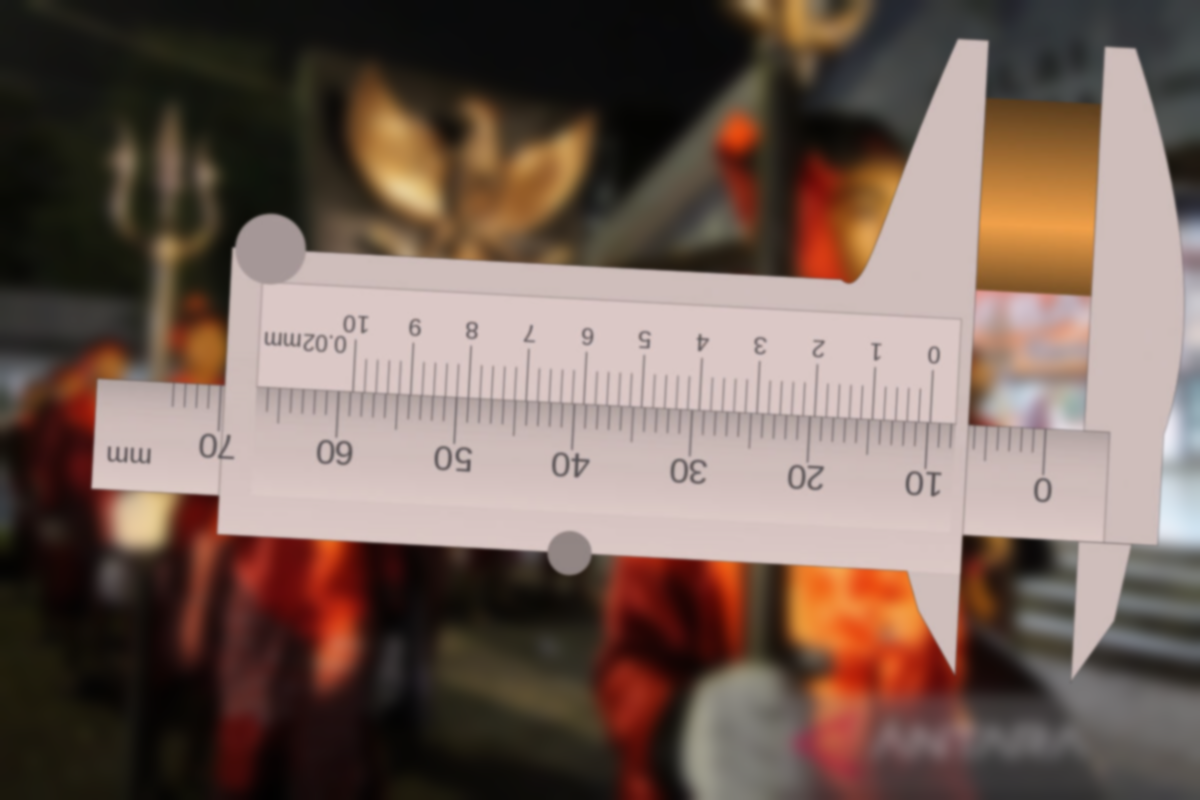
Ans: 9.8 mm
